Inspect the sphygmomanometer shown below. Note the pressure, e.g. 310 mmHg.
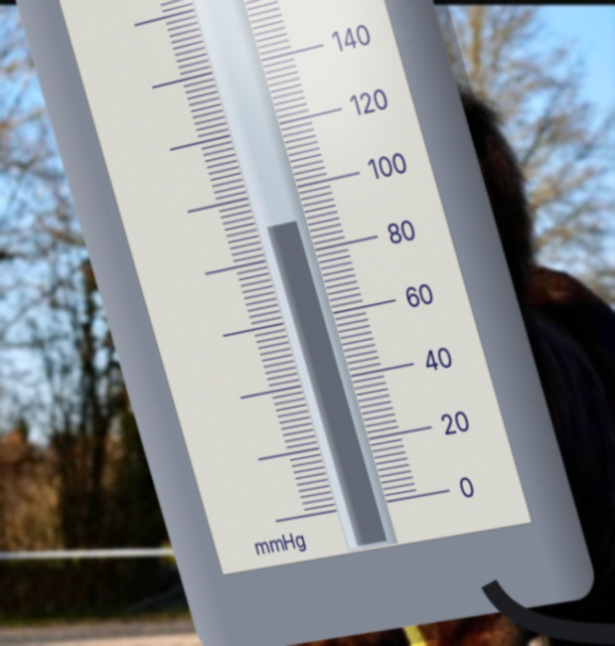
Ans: 90 mmHg
